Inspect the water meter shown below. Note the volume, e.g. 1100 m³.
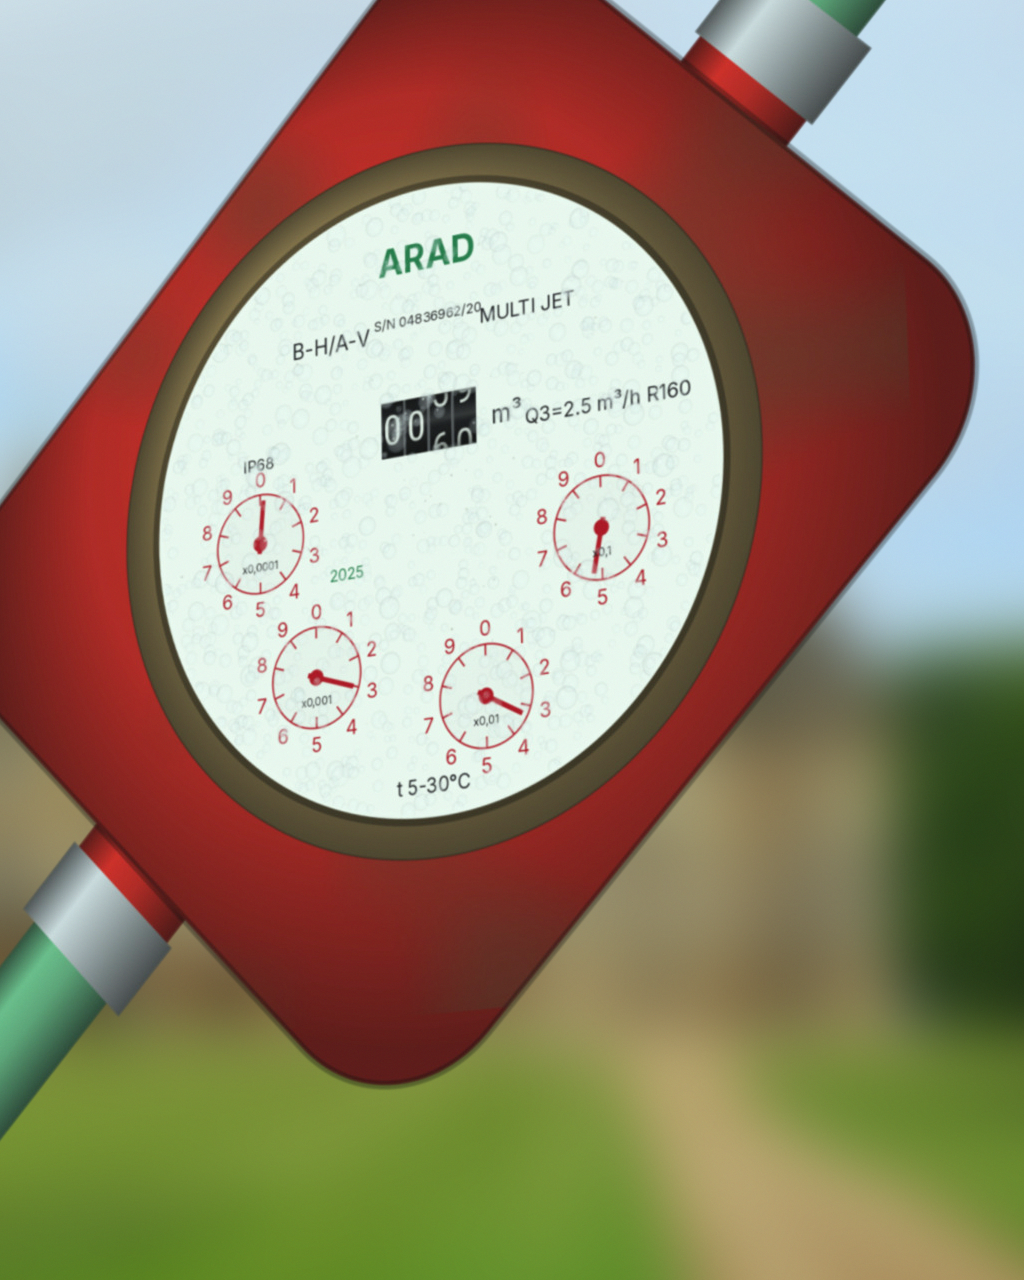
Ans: 59.5330 m³
